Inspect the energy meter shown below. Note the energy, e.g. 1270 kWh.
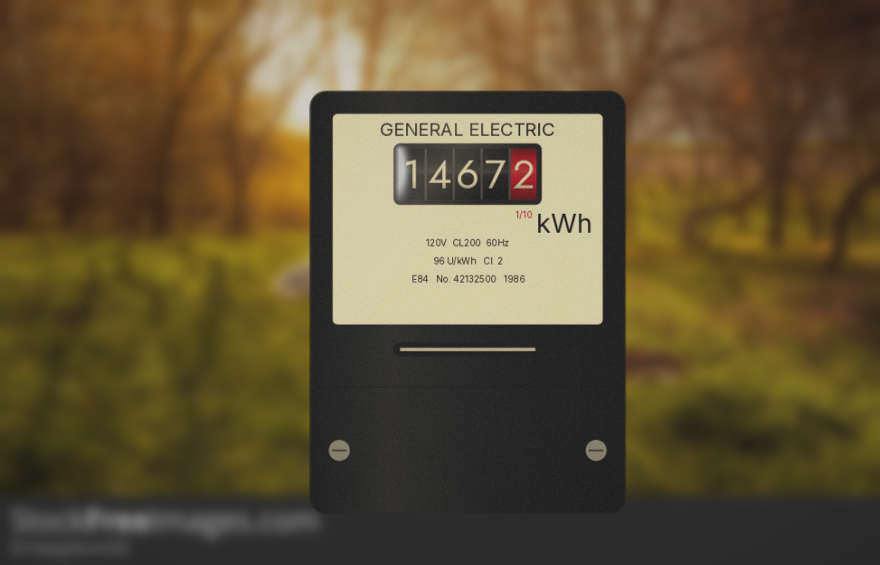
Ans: 1467.2 kWh
